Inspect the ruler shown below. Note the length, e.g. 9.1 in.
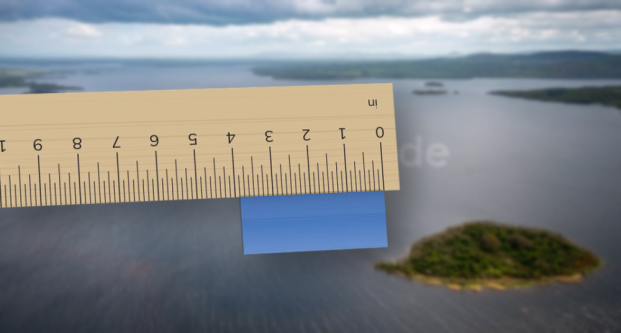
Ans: 3.875 in
